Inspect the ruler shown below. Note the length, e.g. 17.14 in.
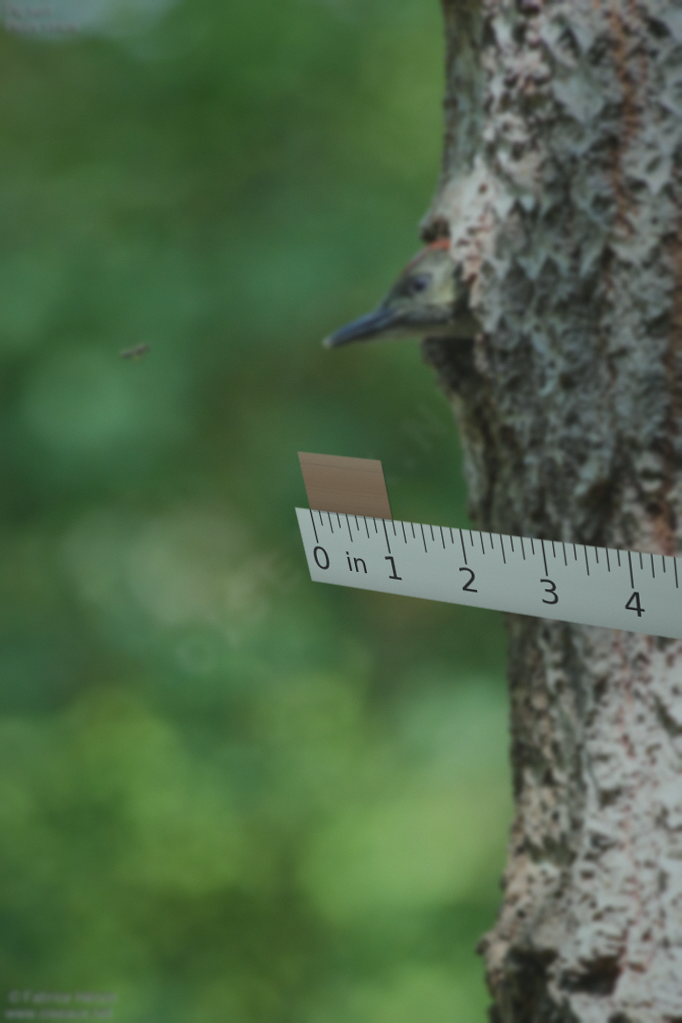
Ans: 1.125 in
